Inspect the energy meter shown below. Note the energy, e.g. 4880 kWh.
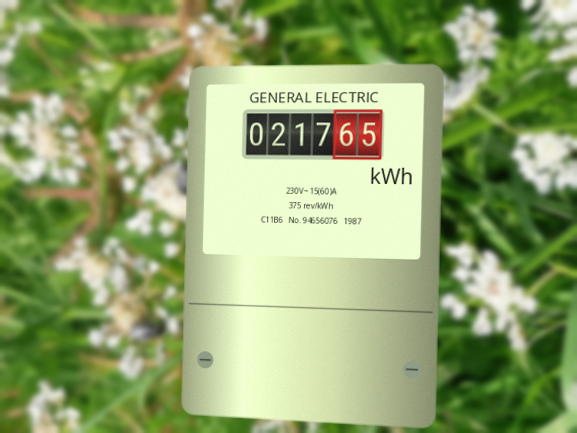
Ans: 217.65 kWh
